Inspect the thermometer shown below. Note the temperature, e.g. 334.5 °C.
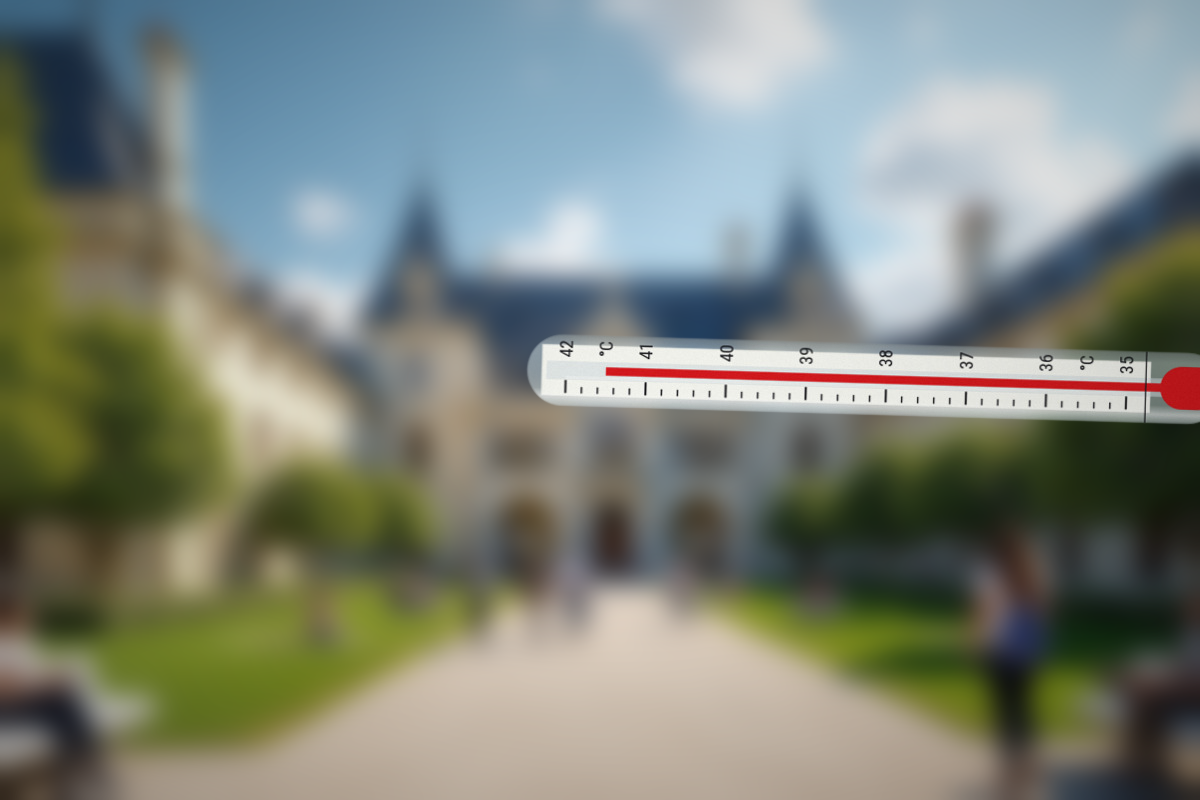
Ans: 41.5 °C
